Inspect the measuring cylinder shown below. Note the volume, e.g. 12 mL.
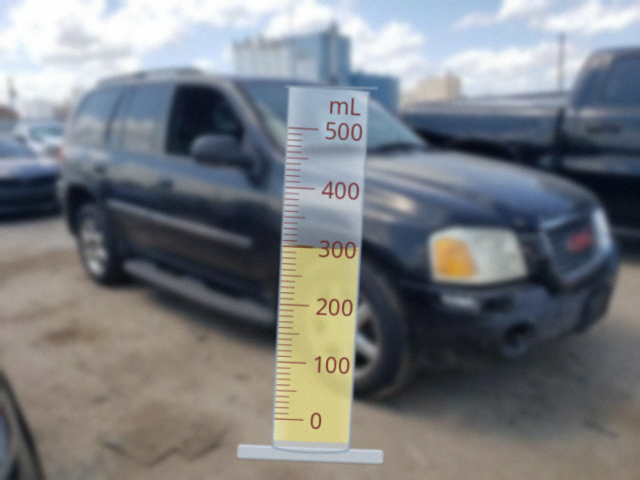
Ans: 300 mL
